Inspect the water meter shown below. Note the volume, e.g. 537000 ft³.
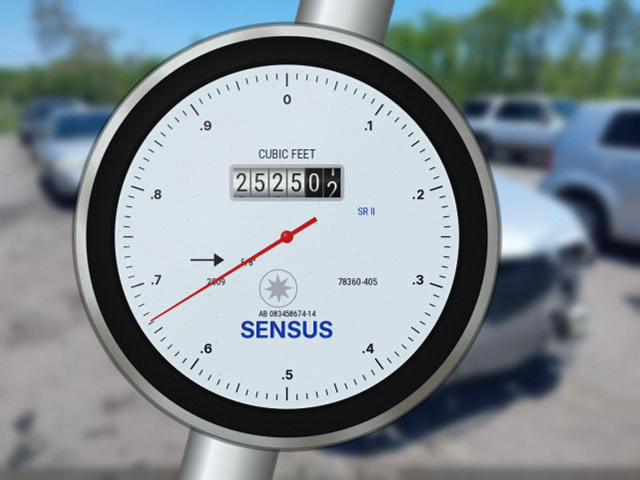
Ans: 252501.66 ft³
